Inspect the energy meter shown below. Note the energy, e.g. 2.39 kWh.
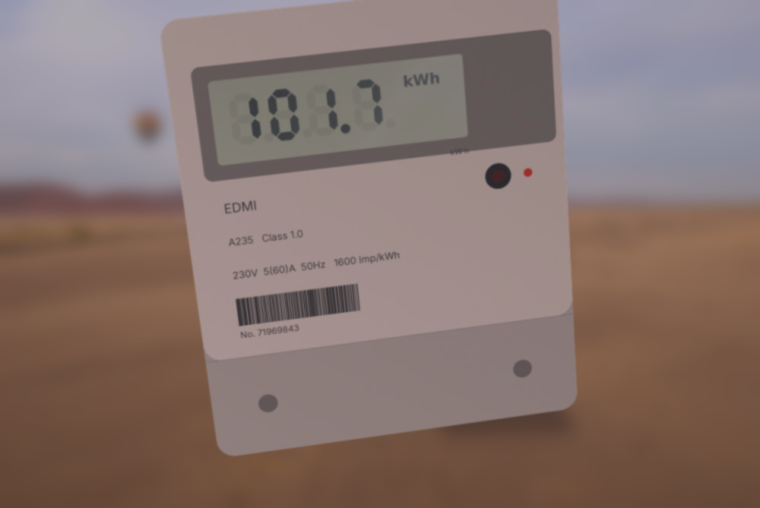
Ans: 101.7 kWh
